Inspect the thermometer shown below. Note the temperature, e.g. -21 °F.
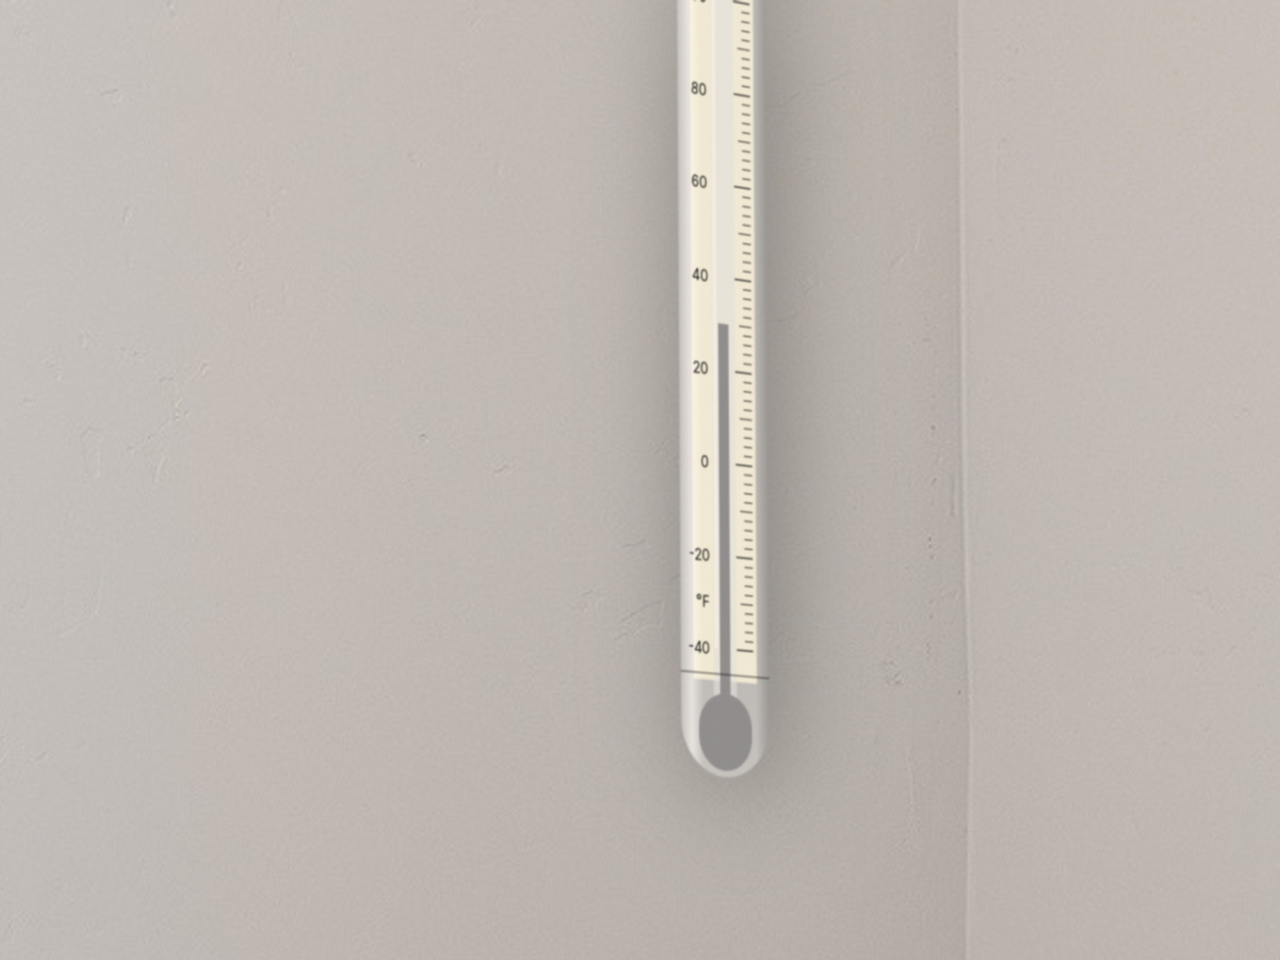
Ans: 30 °F
